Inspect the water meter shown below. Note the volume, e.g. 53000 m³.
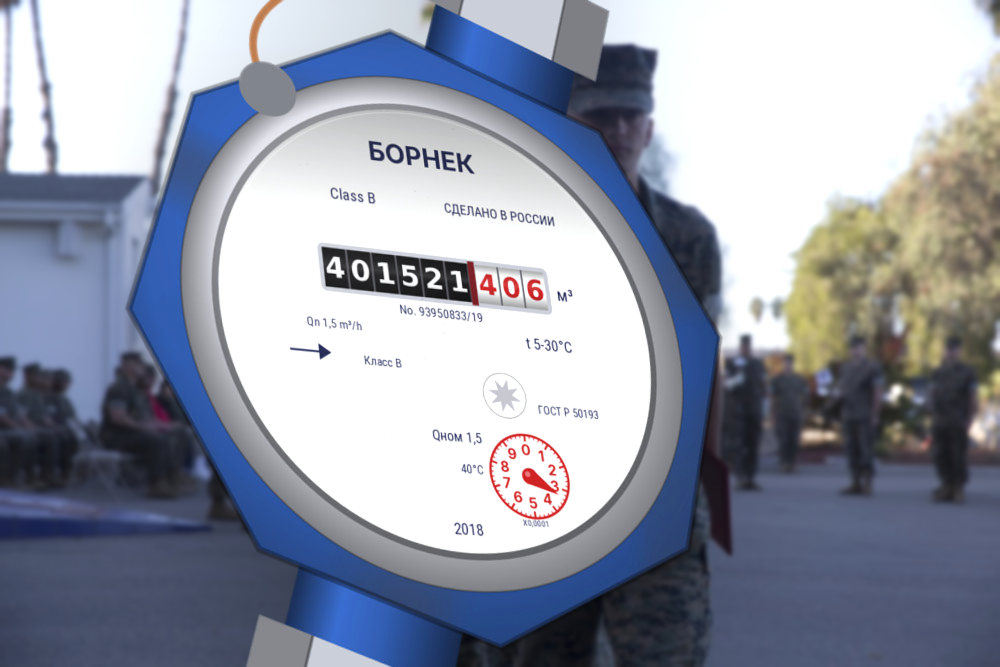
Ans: 401521.4063 m³
